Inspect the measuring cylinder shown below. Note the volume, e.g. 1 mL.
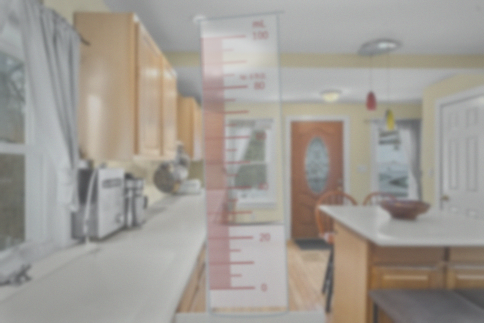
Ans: 25 mL
